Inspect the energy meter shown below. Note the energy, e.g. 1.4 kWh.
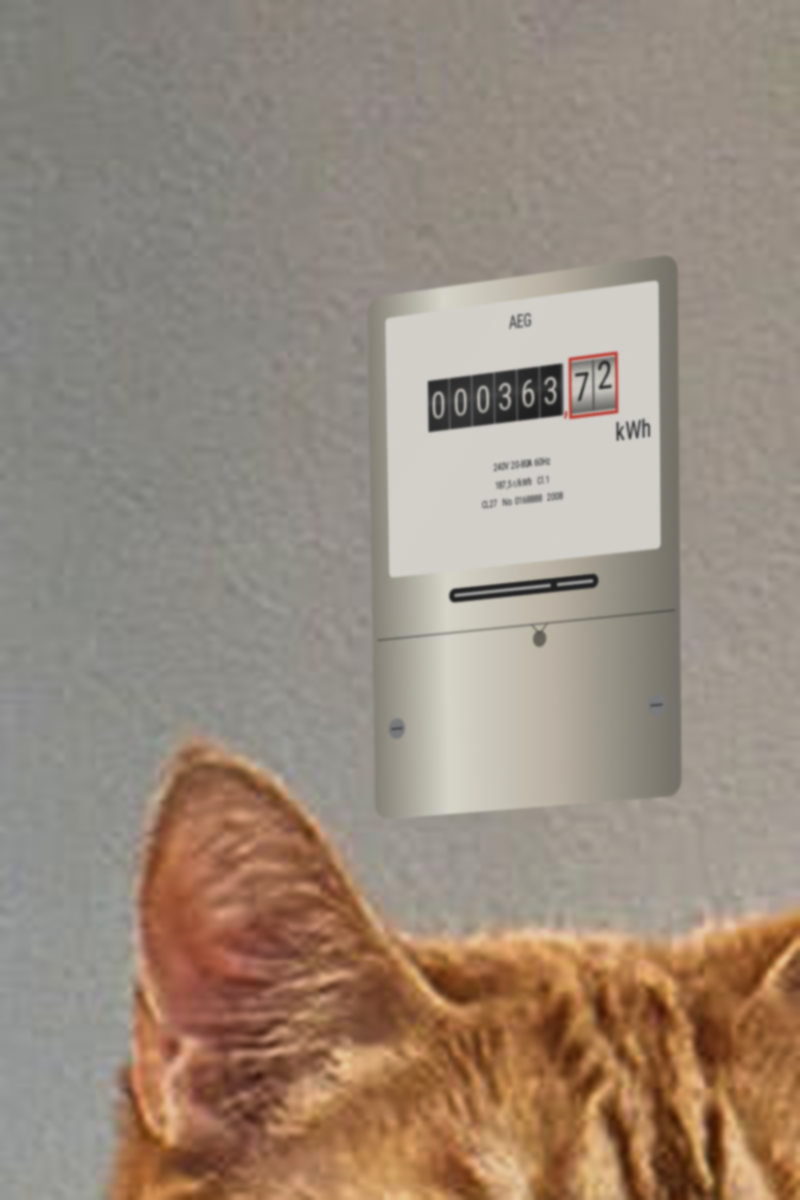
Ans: 363.72 kWh
